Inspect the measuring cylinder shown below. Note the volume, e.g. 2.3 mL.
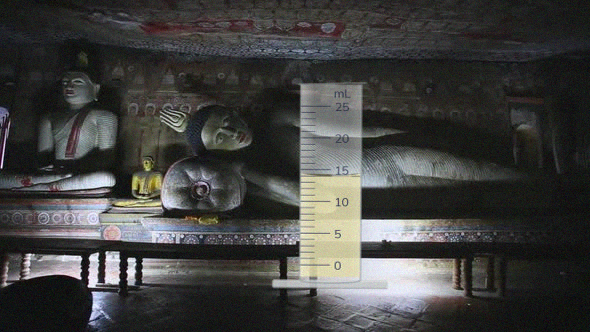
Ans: 14 mL
